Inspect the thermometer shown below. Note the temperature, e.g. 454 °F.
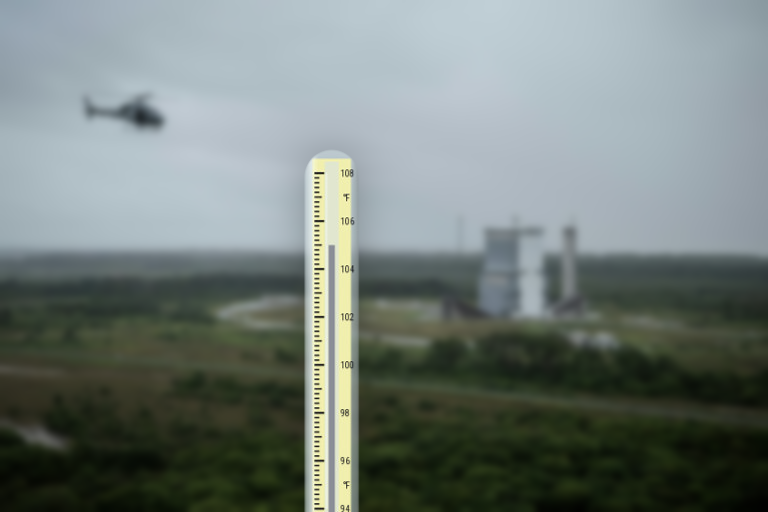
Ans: 105 °F
